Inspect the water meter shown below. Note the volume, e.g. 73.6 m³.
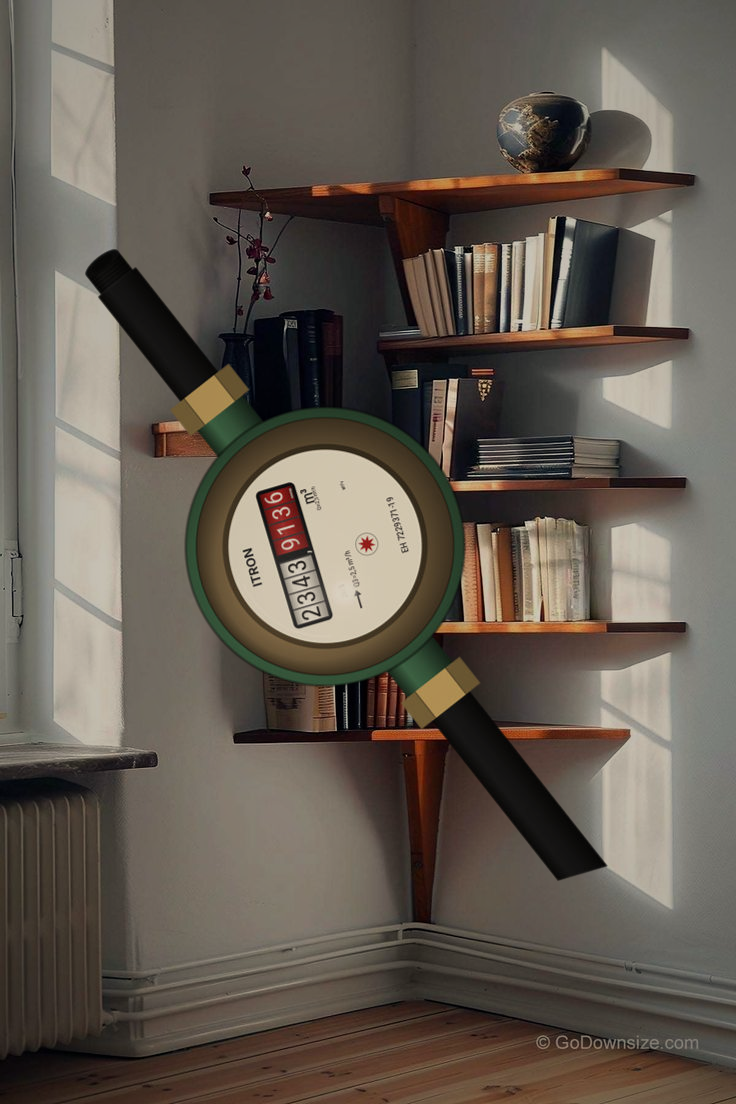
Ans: 2343.9136 m³
